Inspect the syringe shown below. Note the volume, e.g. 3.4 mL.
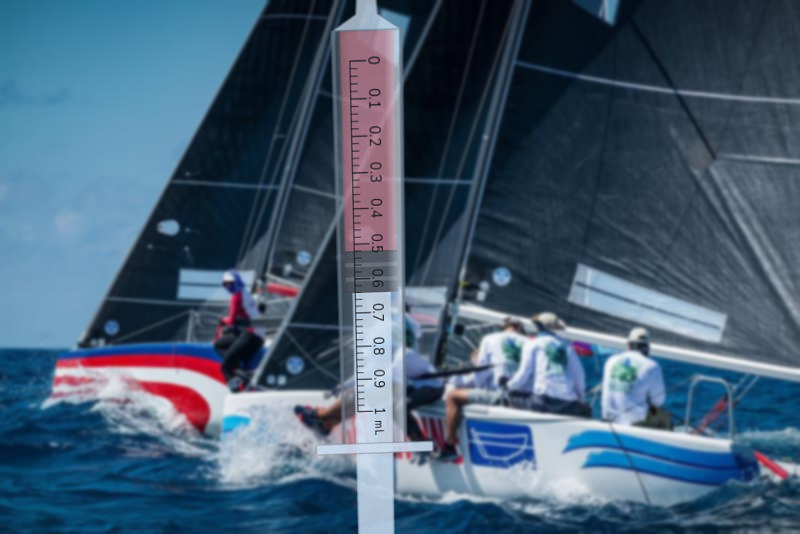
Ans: 0.52 mL
